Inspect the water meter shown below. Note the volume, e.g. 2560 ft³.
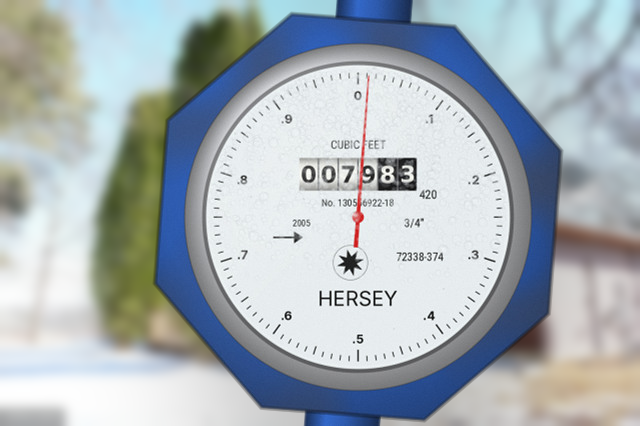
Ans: 7983.01 ft³
